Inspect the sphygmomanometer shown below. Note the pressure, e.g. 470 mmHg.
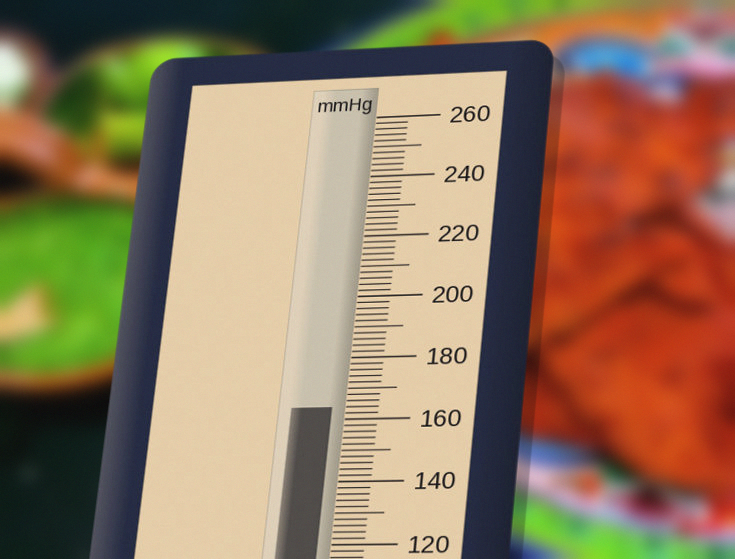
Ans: 164 mmHg
